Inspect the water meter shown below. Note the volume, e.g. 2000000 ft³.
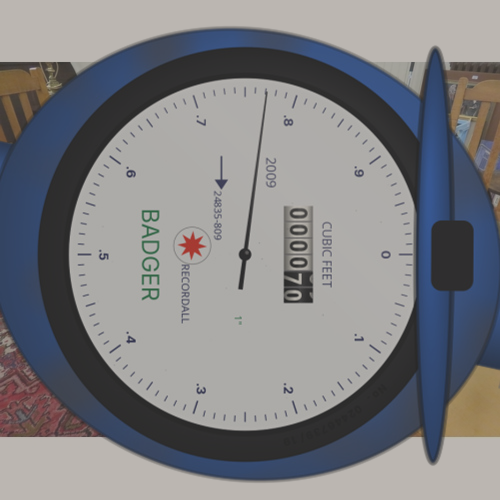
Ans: 69.77 ft³
